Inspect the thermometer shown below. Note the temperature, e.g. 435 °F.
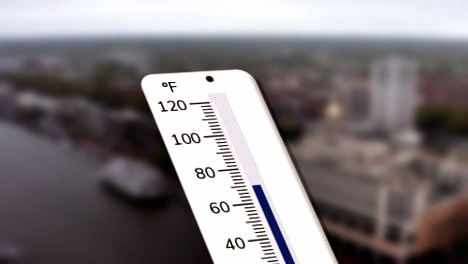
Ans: 70 °F
